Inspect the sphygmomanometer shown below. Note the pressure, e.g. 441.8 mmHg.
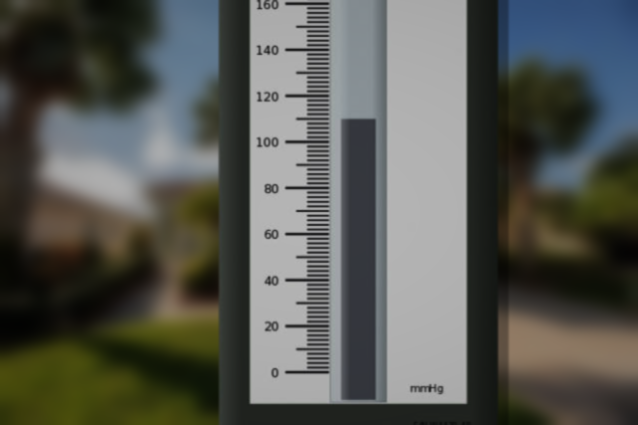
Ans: 110 mmHg
